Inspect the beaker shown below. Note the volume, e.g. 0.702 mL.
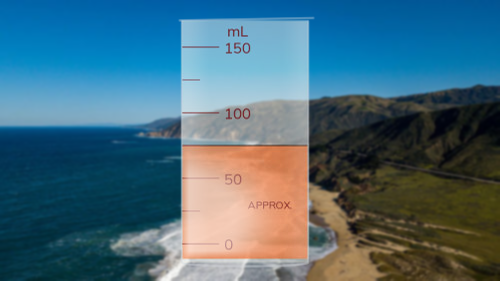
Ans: 75 mL
